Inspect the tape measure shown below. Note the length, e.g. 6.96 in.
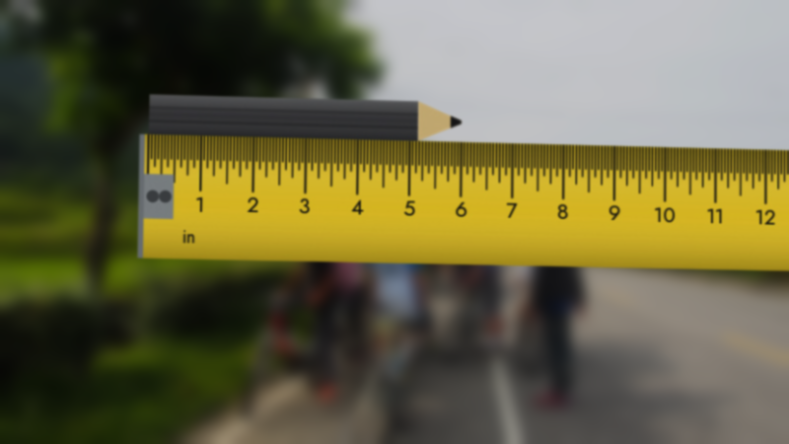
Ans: 6 in
